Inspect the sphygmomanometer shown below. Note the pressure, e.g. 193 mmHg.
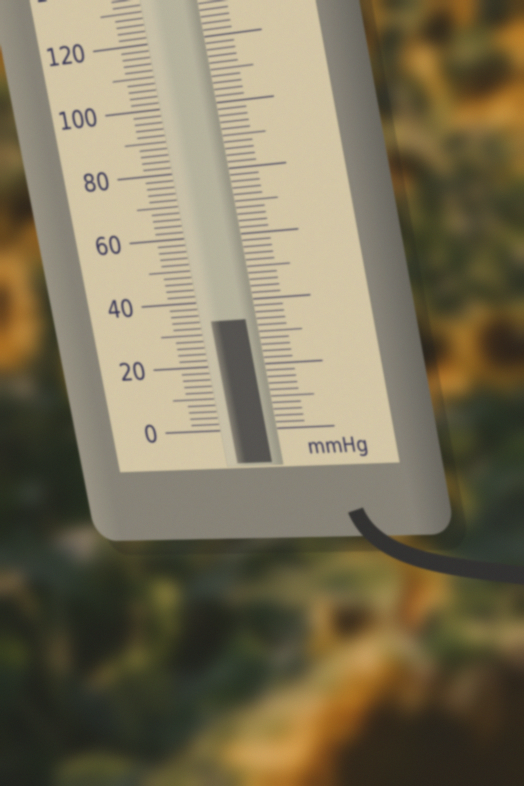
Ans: 34 mmHg
